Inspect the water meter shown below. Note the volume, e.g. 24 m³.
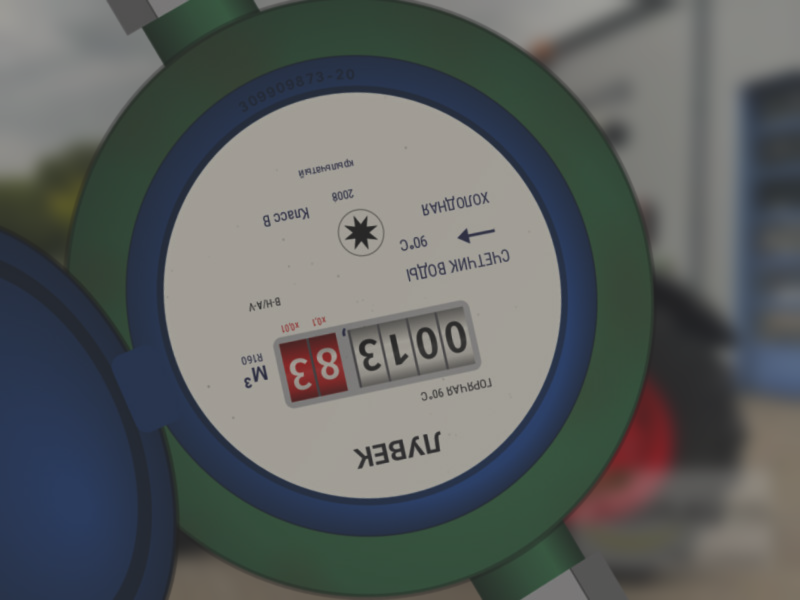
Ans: 13.83 m³
